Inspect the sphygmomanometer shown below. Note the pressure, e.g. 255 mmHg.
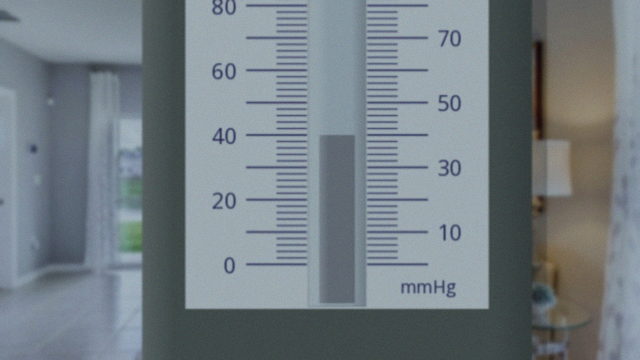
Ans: 40 mmHg
